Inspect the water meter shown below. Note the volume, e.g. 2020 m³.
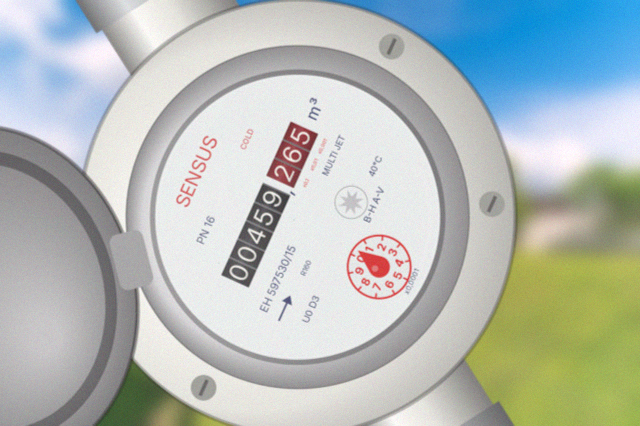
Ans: 459.2650 m³
